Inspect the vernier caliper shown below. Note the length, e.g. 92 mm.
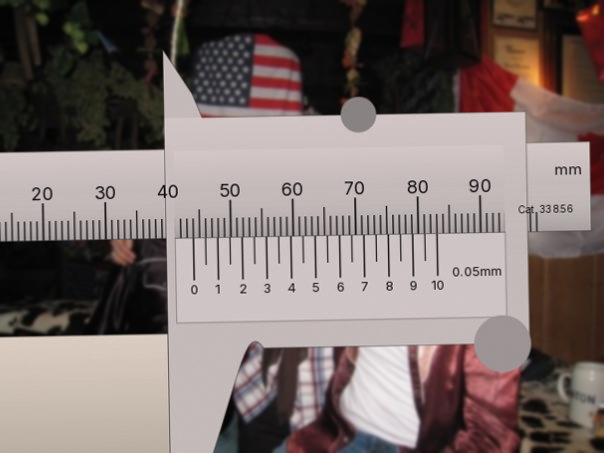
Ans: 44.0 mm
